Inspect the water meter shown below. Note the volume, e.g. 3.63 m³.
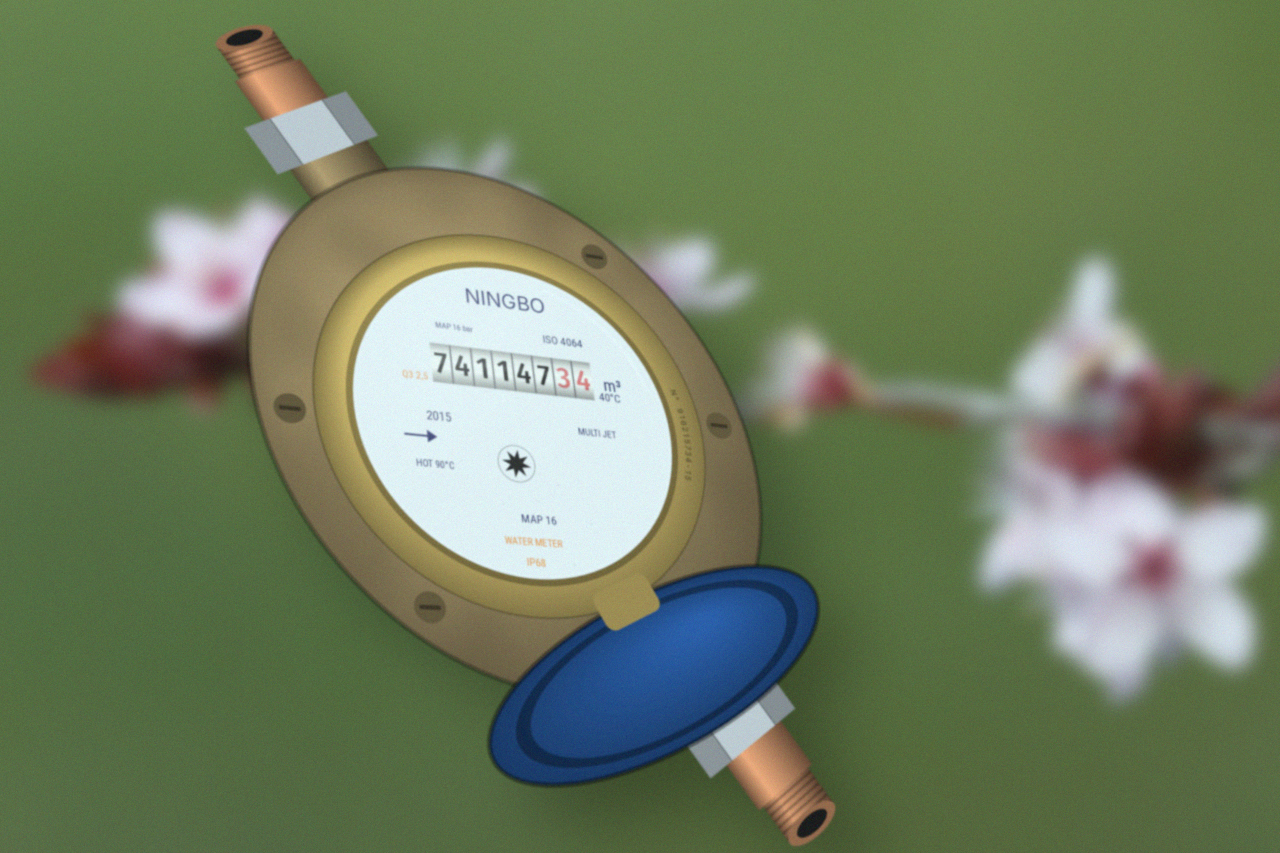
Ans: 741147.34 m³
